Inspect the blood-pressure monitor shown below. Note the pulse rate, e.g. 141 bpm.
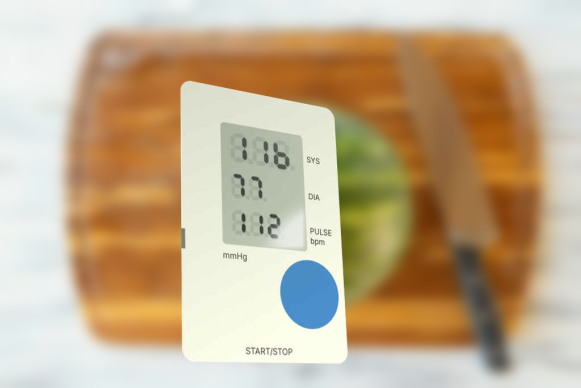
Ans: 112 bpm
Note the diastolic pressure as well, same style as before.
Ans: 77 mmHg
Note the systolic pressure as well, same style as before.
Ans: 116 mmHg
